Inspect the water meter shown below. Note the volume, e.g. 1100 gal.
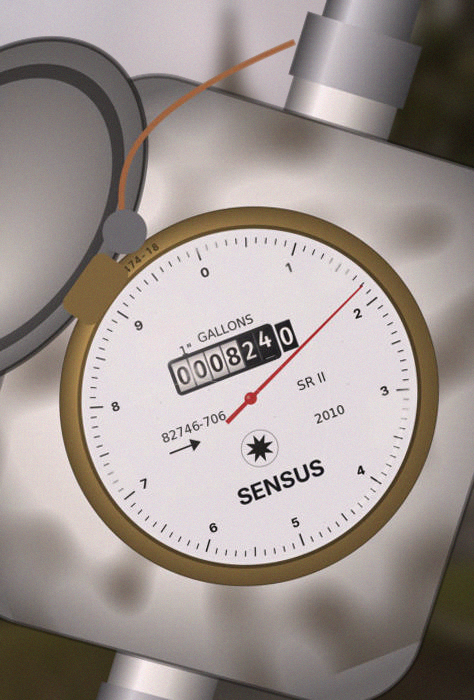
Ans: 8241.8 gal
